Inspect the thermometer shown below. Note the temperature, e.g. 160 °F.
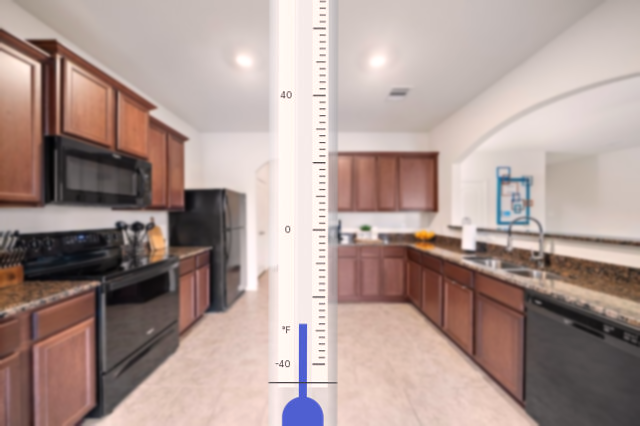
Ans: -28 °F
